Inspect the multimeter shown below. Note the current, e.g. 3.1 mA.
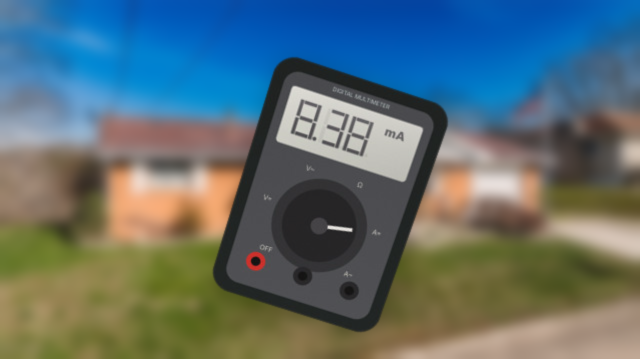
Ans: 8.38 mA
